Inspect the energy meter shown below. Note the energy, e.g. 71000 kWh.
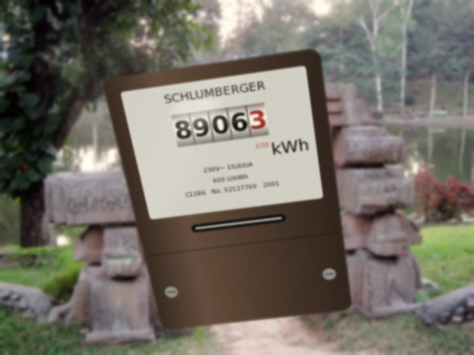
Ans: 8906.3 kWh
